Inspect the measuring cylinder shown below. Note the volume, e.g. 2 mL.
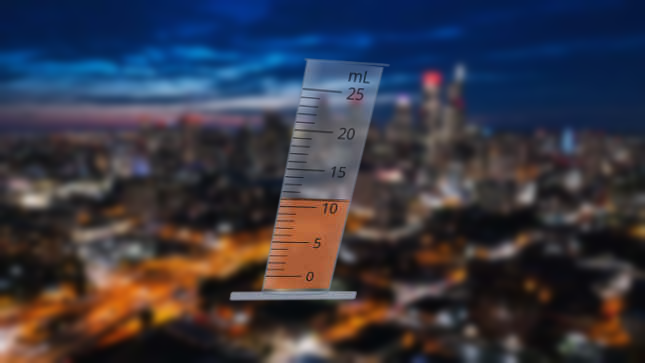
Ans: 11 mL
